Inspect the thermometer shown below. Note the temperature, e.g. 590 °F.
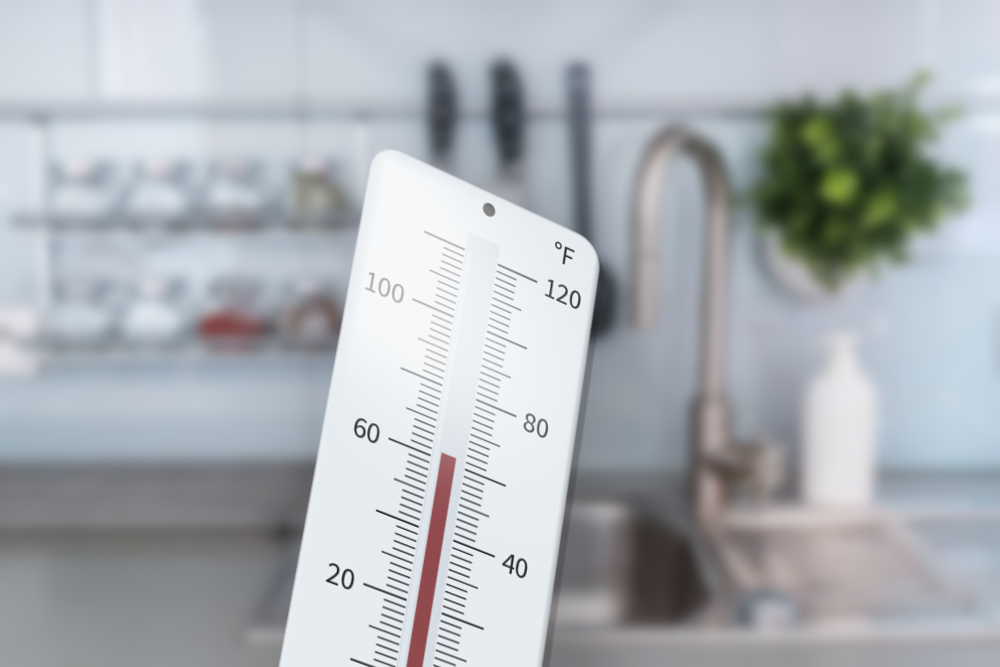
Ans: 62 °F
